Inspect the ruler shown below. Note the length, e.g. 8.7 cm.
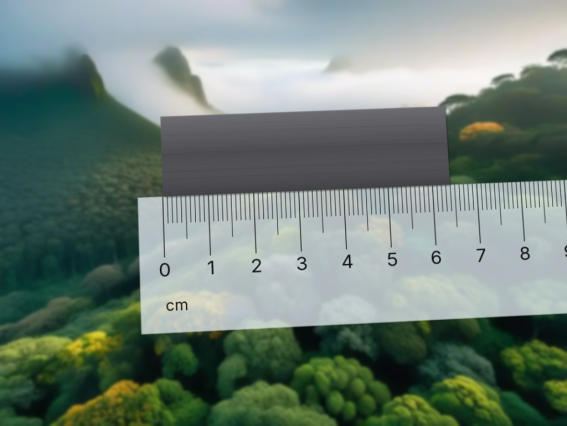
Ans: 6.4 cm
